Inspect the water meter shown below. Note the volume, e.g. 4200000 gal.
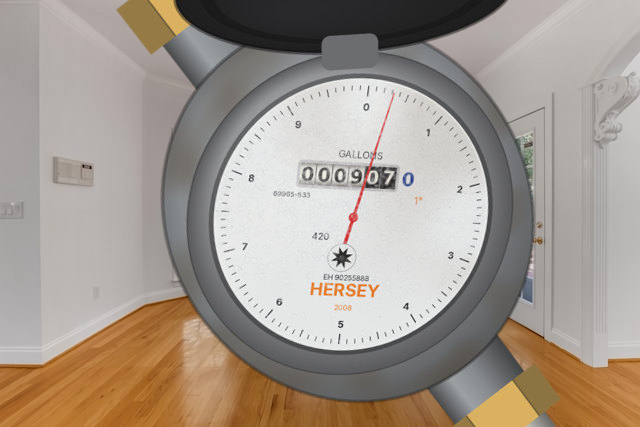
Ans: 9070.3 gal
